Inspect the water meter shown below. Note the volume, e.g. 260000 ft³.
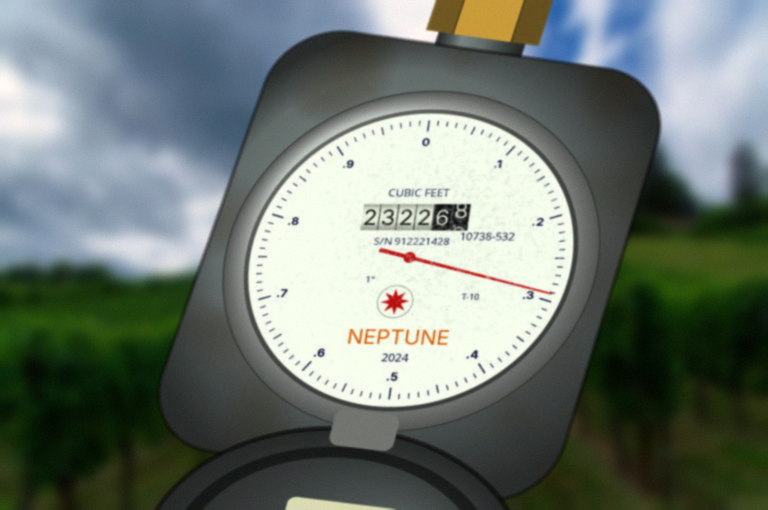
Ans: 232268.29 ft³
